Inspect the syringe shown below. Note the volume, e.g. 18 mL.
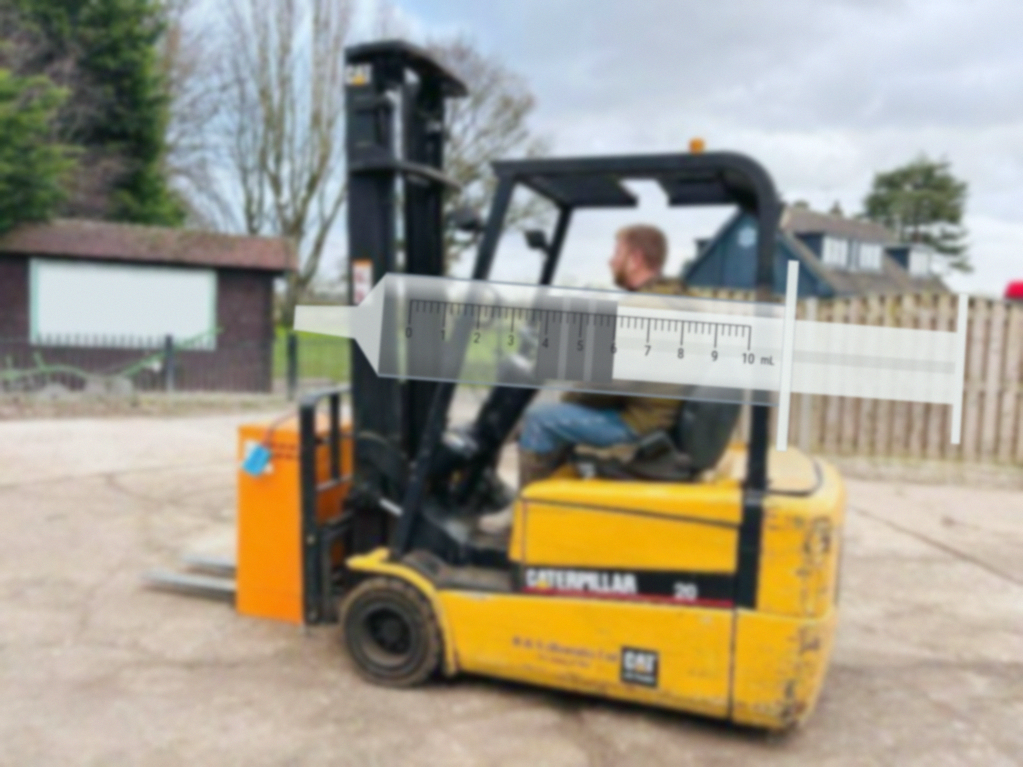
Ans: 3.8 mL
